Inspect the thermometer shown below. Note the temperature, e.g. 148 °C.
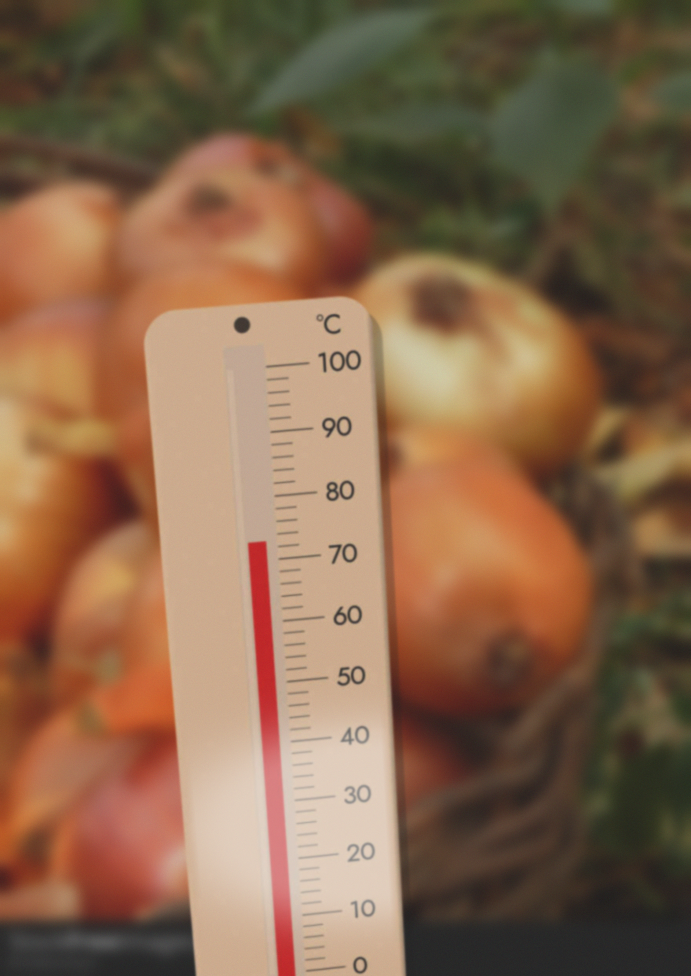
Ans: 73 °C
